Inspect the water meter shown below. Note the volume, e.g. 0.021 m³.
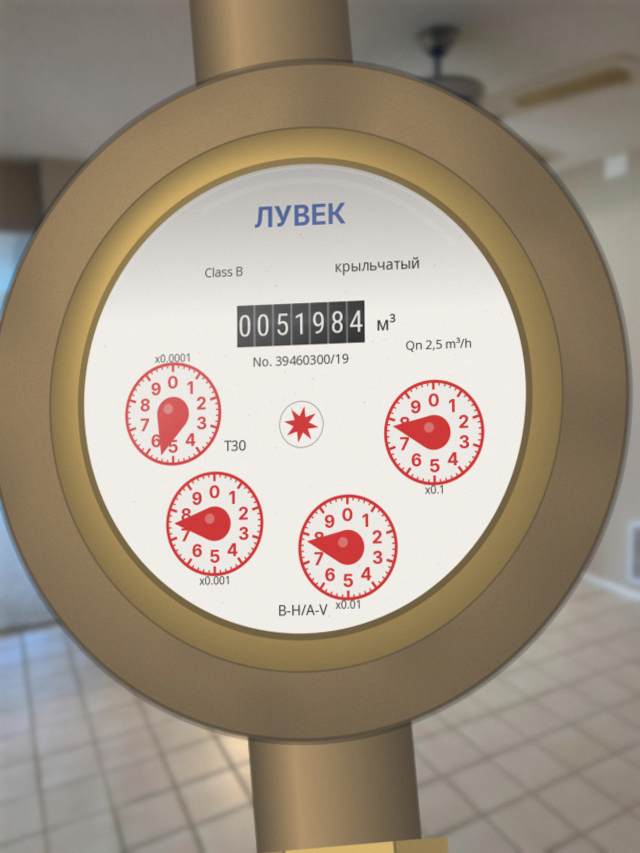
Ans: 51984.7775 m³
